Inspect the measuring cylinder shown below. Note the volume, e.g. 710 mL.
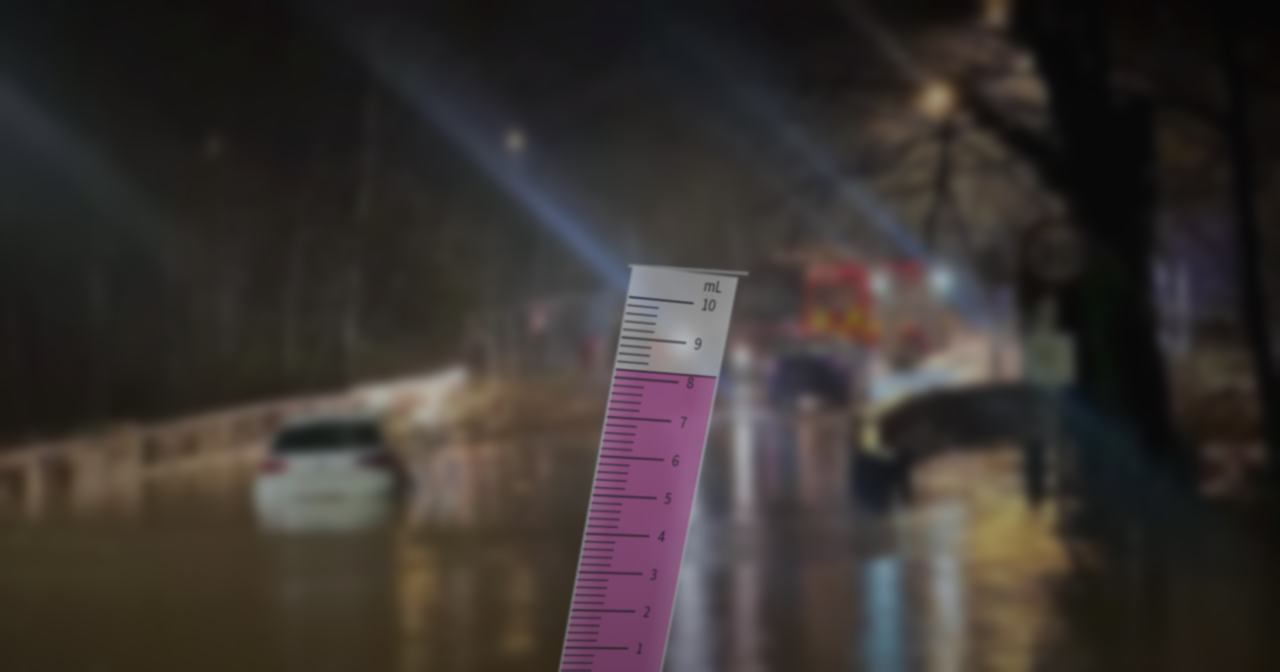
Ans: 8.2 mL
